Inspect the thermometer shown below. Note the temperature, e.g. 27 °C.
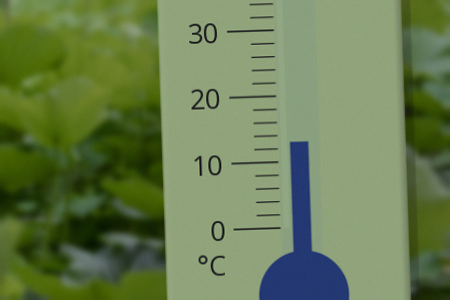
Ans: 13 °C
